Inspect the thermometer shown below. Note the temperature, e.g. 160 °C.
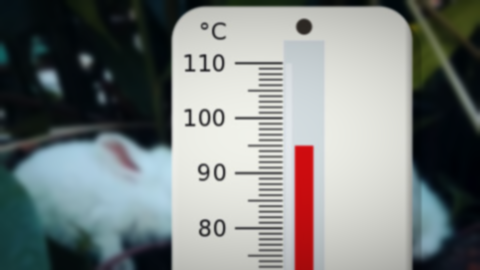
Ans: 95 °C
